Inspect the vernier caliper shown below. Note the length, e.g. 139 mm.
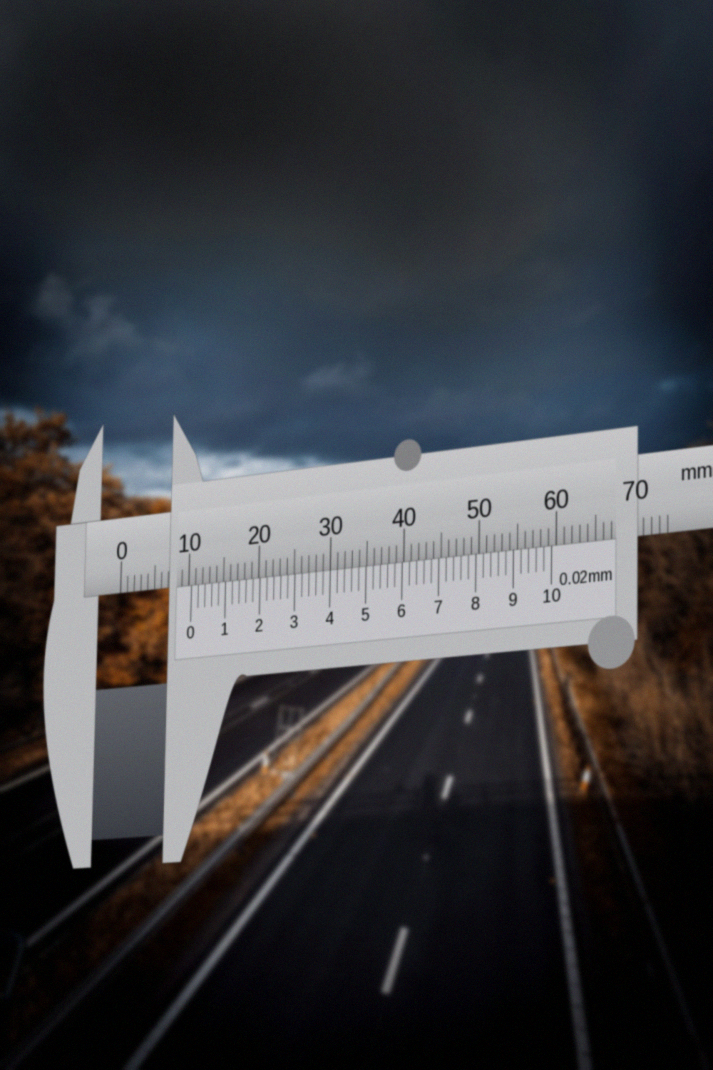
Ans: 10.4 mm
